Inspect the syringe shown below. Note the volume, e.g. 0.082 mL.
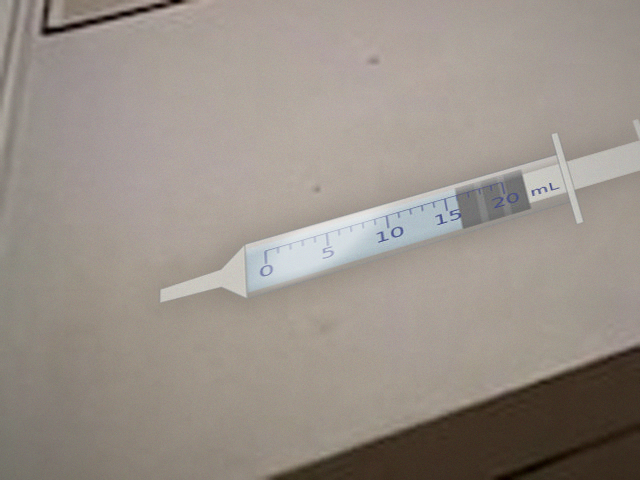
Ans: 16 mL
